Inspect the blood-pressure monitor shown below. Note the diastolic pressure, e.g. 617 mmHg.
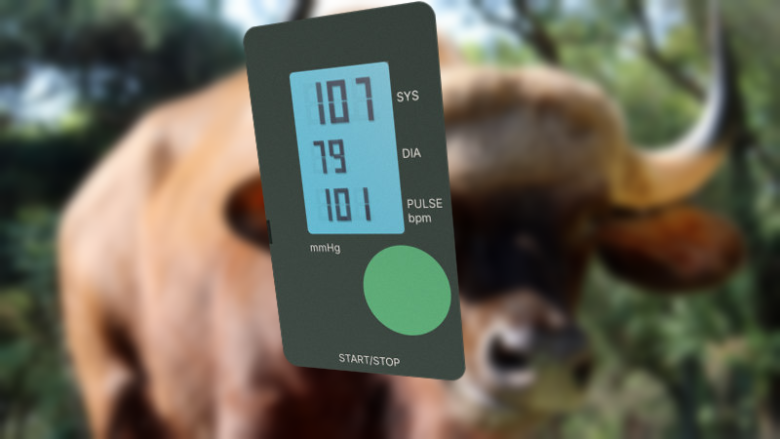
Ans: 79 mmHg
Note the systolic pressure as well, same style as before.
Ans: 107 mmHg
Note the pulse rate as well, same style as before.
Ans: 101 bpm
